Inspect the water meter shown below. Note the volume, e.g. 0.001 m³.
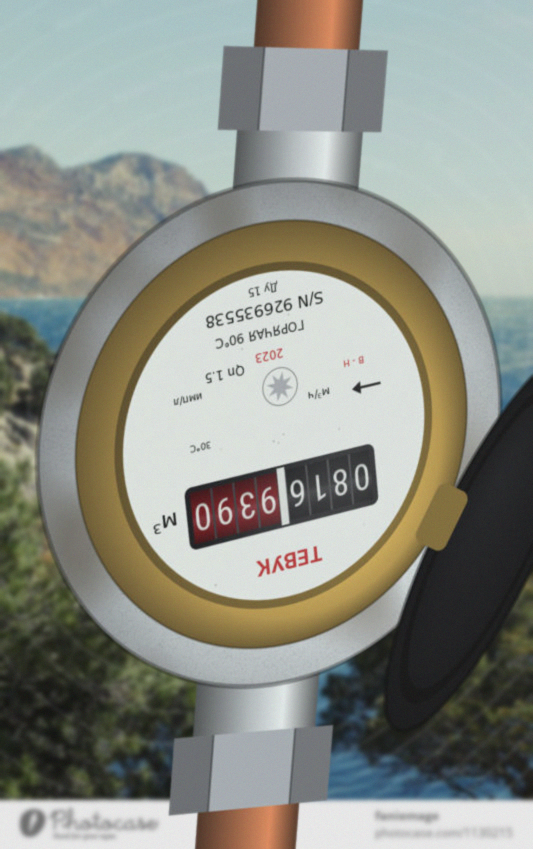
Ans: 816.9390 m³
